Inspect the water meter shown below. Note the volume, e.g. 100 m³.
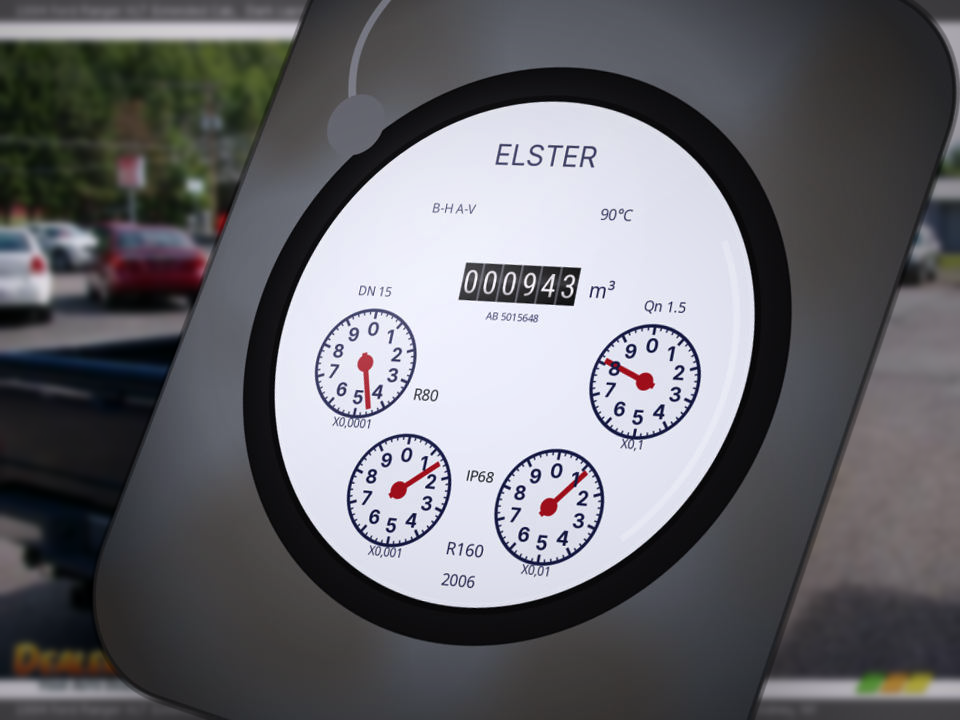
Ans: 943.8114 m³
